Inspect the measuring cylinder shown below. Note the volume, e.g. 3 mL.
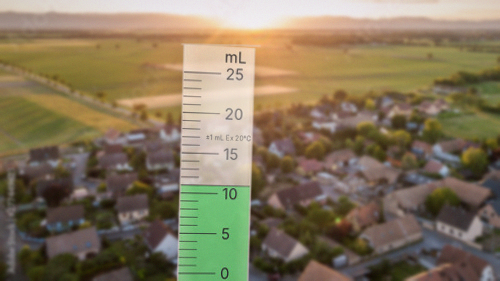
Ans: 11 mL
